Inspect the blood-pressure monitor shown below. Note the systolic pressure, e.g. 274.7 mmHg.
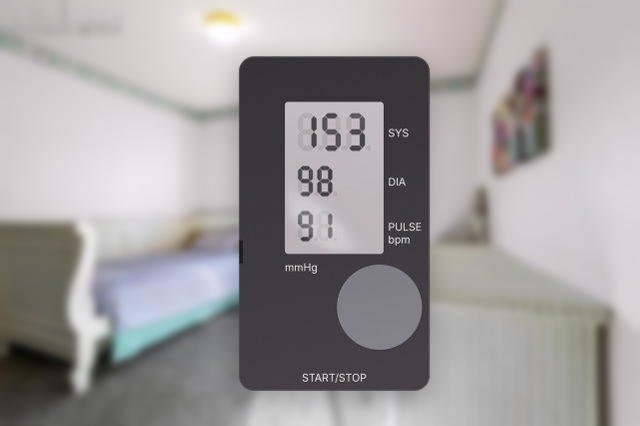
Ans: 153 mmHg
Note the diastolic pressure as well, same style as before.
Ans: 98 mmHg
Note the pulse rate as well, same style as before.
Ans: 91 bpm
